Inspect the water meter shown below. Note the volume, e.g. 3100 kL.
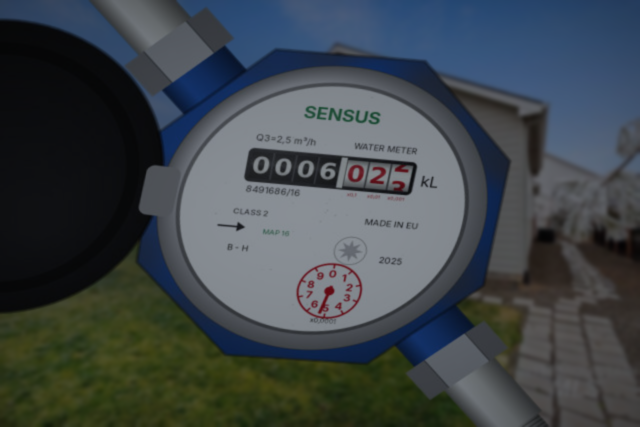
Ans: 6.0225 kL
